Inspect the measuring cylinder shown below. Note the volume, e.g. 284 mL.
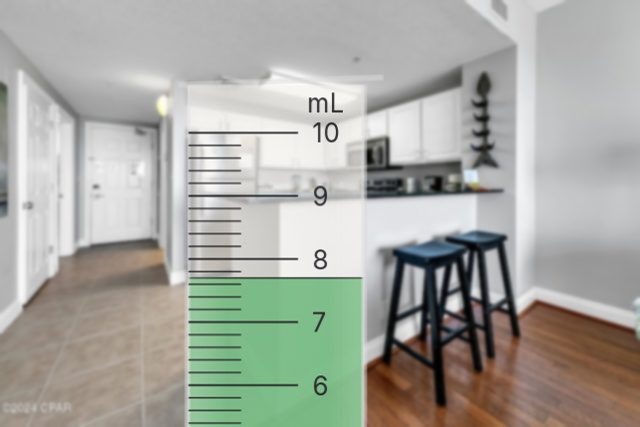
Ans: 7.7 mL
